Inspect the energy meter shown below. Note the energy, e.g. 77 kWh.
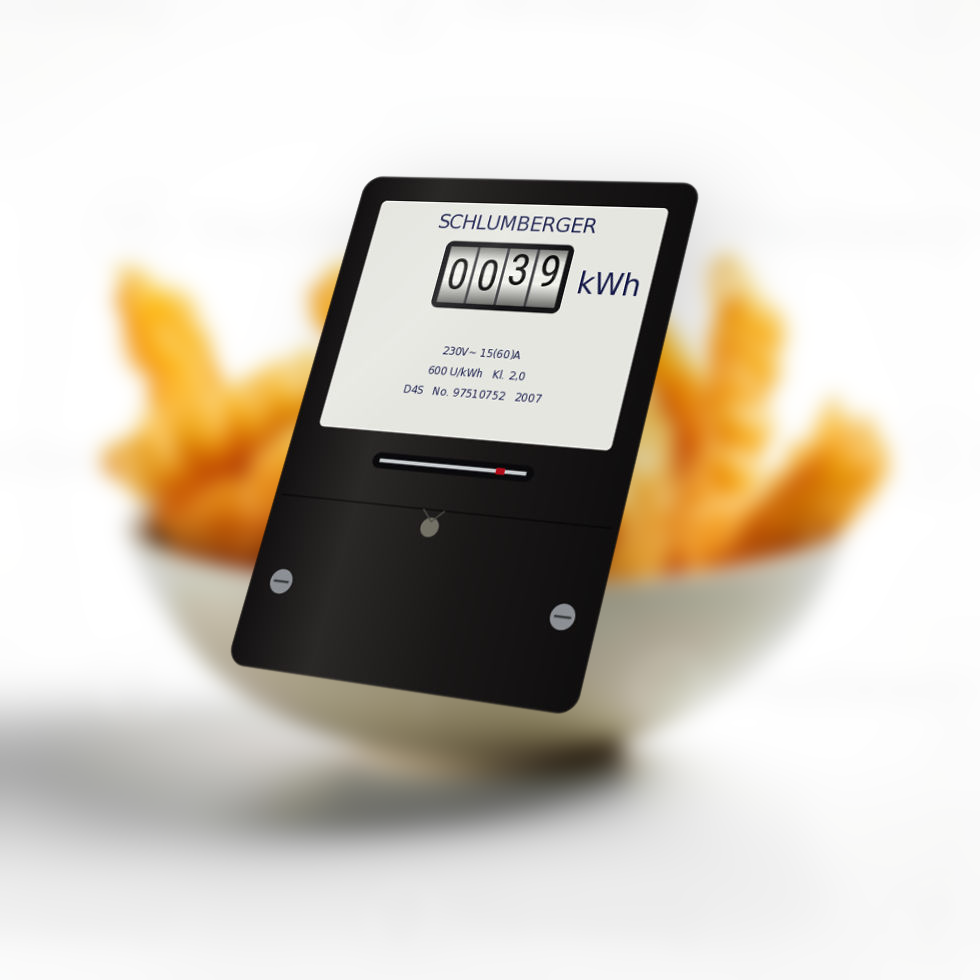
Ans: 39 kWh
